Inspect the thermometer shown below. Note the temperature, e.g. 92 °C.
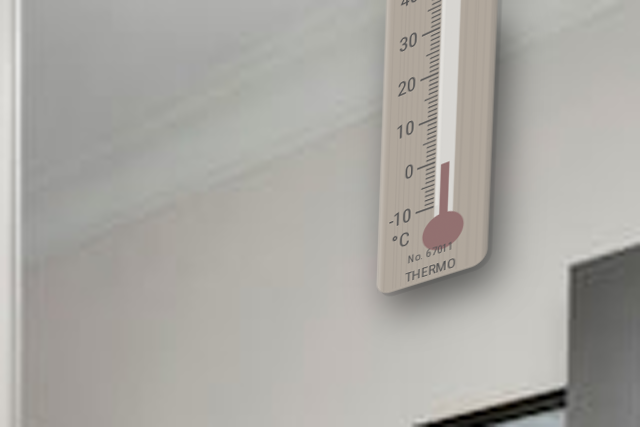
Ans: -1 °C
